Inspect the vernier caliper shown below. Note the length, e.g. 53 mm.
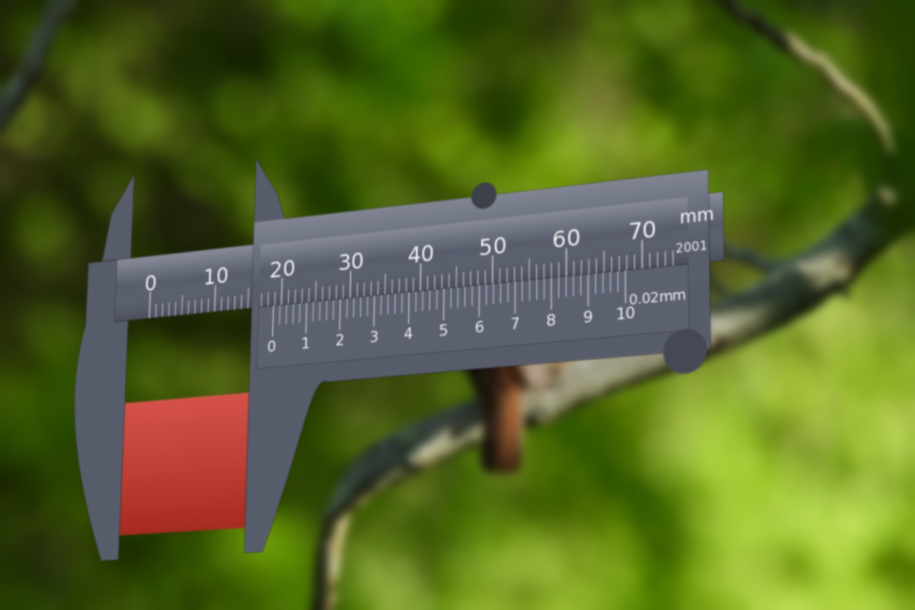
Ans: 18.8 mm
